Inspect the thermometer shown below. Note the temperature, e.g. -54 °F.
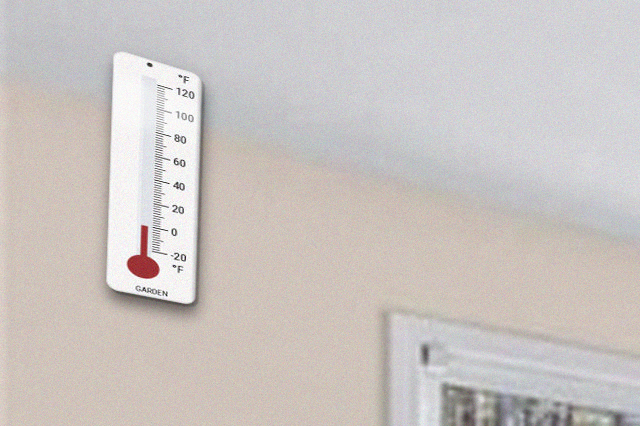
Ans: 0 °F
